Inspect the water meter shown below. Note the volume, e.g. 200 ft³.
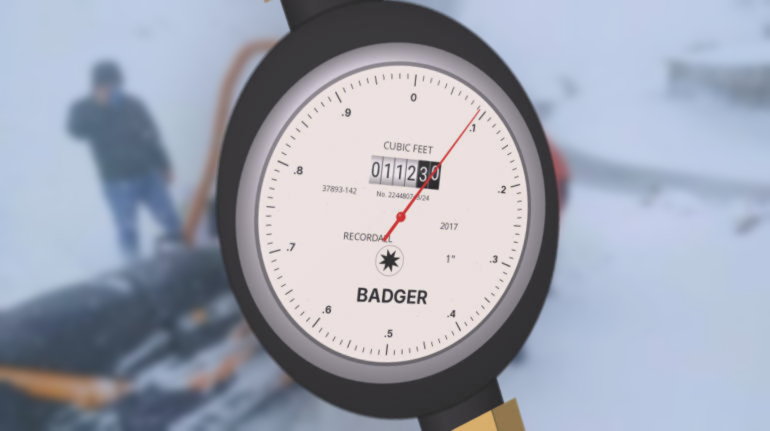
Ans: 11230.09 ft³
